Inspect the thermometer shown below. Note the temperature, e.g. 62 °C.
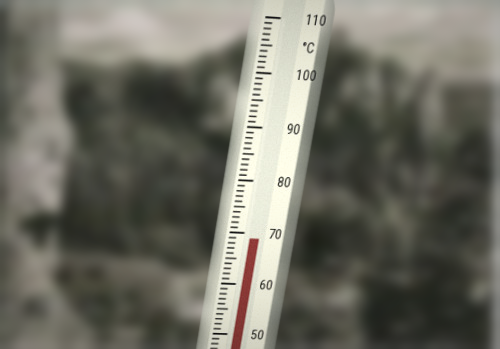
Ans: 69 °C
